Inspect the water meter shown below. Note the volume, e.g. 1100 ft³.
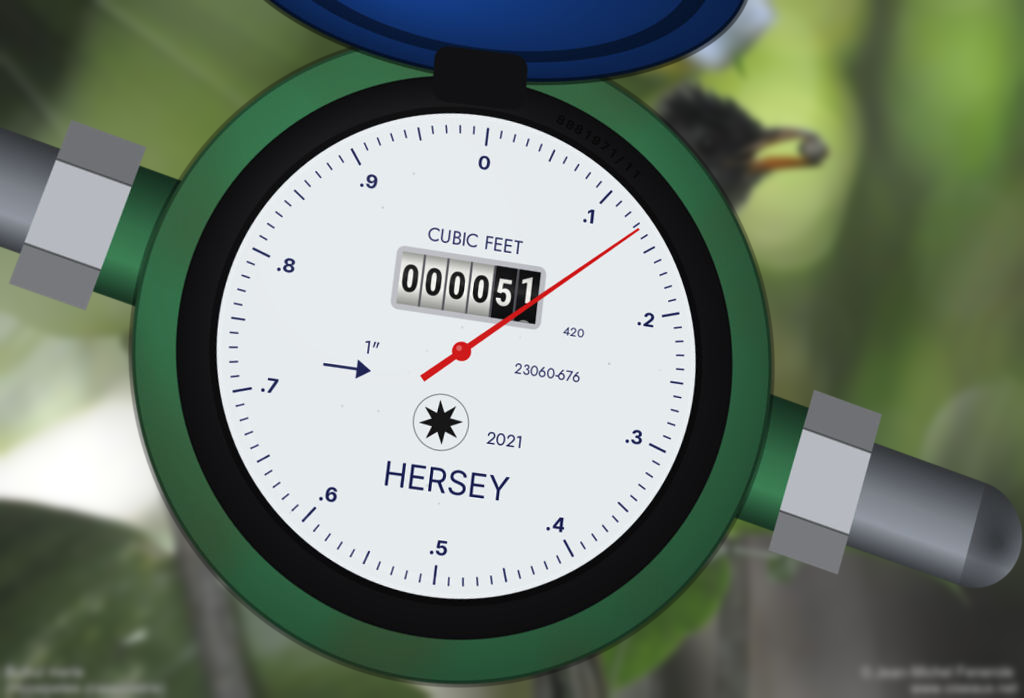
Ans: 51.13 ft³
